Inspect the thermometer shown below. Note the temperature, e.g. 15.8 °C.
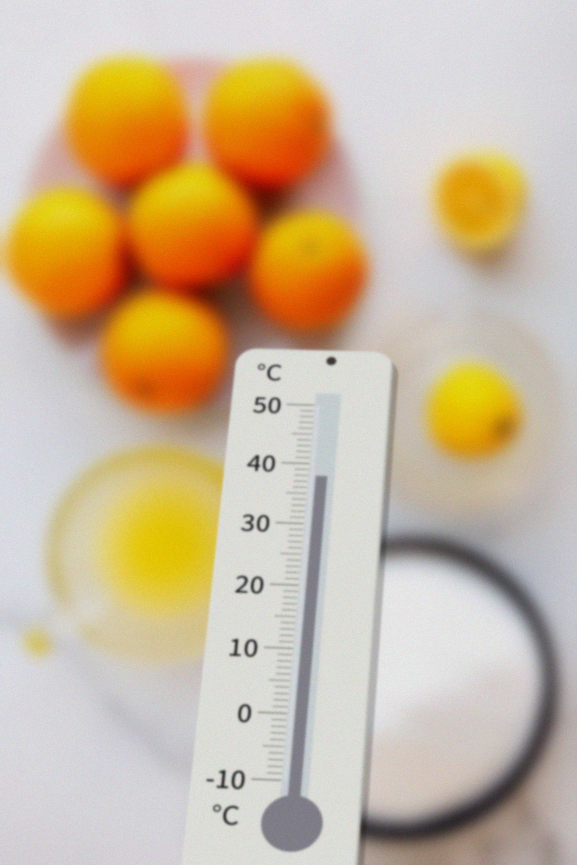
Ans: 38 °C
